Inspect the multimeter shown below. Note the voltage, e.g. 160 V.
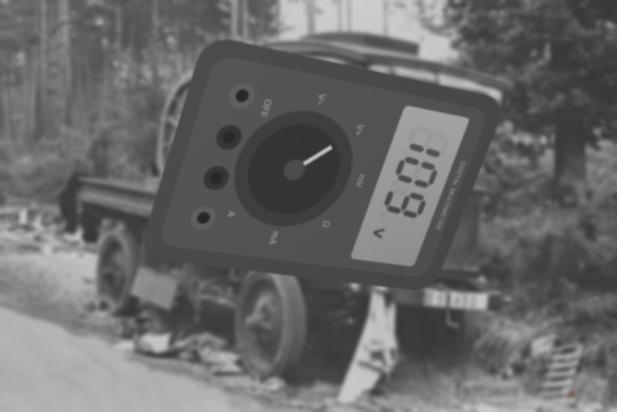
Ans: 109 V
